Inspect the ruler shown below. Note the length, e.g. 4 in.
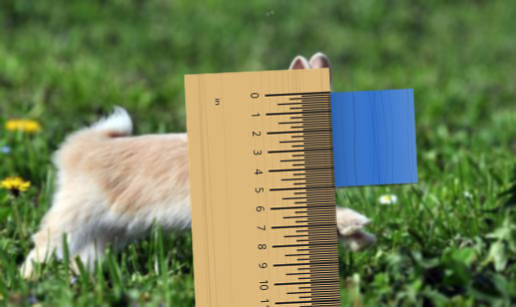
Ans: 5 in
